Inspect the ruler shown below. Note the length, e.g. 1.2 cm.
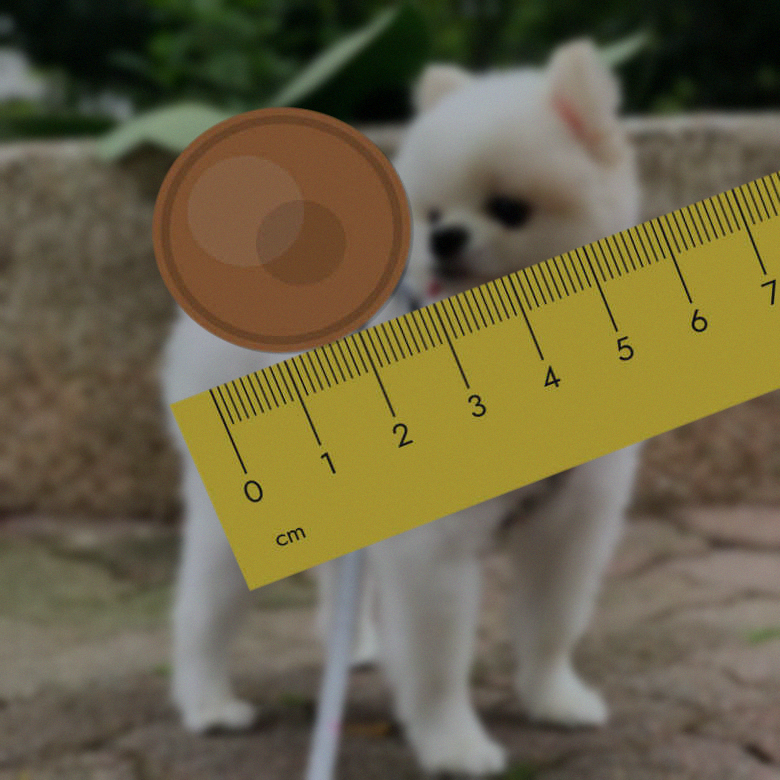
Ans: 3.2 cm
